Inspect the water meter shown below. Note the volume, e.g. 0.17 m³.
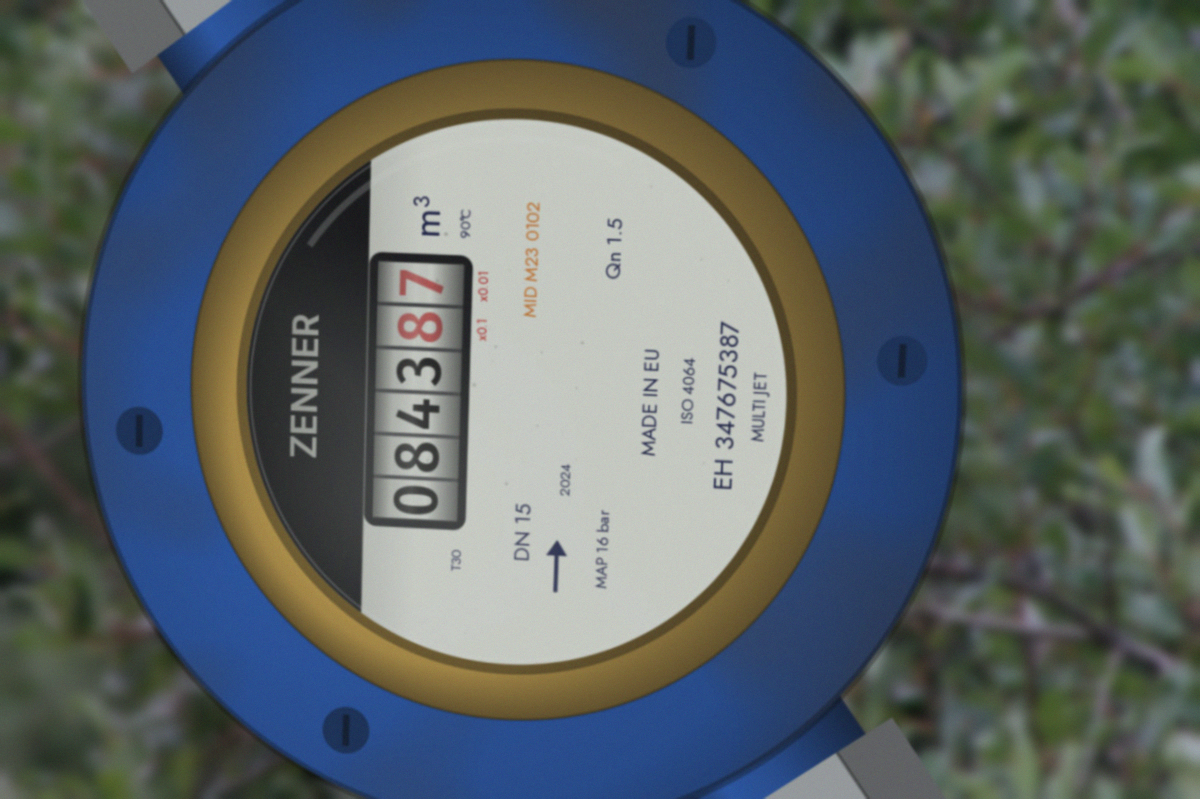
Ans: 843.87 m³
